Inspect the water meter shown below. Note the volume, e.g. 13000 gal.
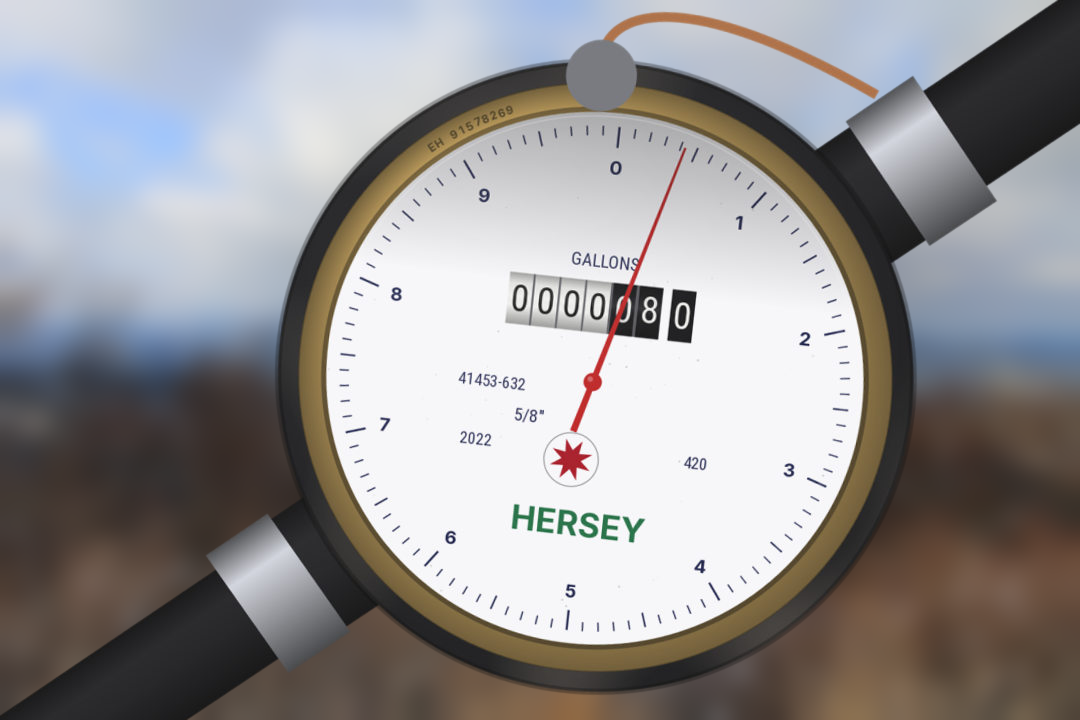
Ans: 80.4 gal
